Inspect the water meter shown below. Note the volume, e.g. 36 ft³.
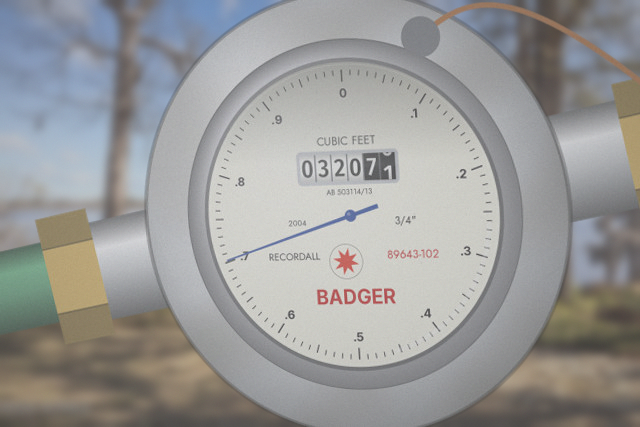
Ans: 32070.70 ft³
